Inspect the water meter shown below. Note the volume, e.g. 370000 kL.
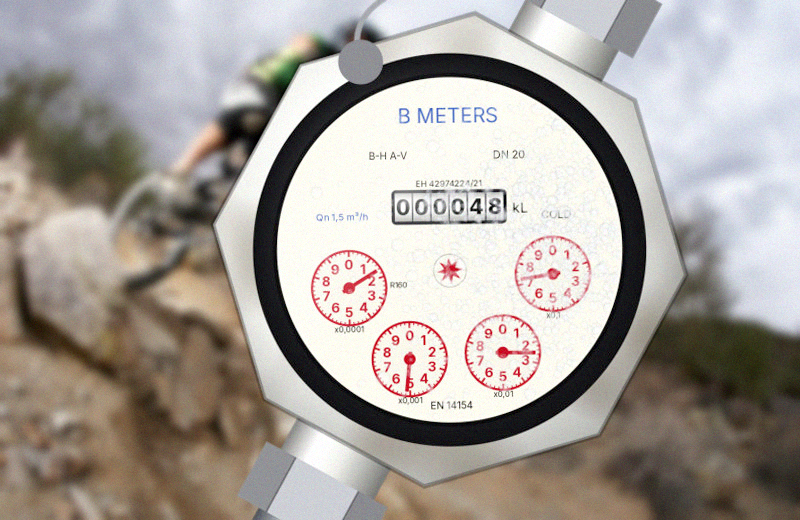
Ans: 48.7251 kL
